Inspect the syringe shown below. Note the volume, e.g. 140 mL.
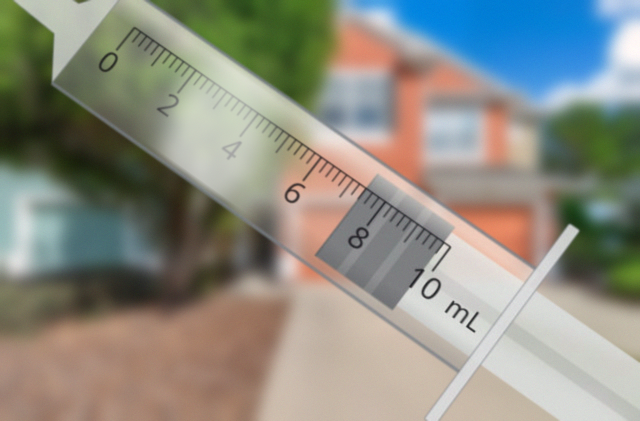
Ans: 7.4 mL
